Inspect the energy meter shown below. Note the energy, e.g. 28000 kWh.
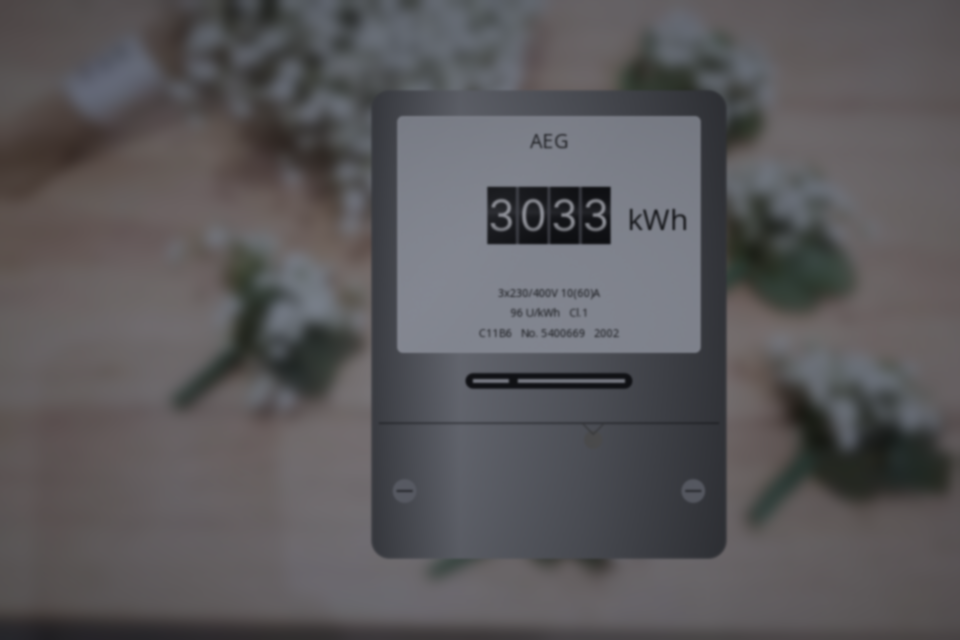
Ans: 3033 kWh
